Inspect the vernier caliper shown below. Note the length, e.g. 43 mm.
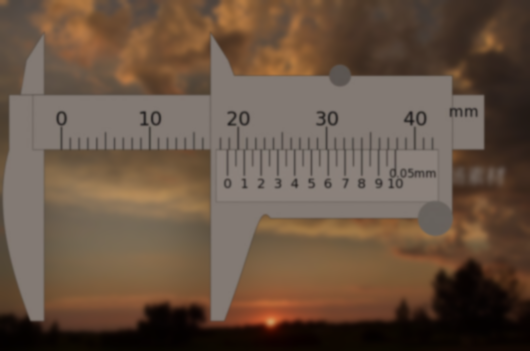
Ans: 18.8 mm
